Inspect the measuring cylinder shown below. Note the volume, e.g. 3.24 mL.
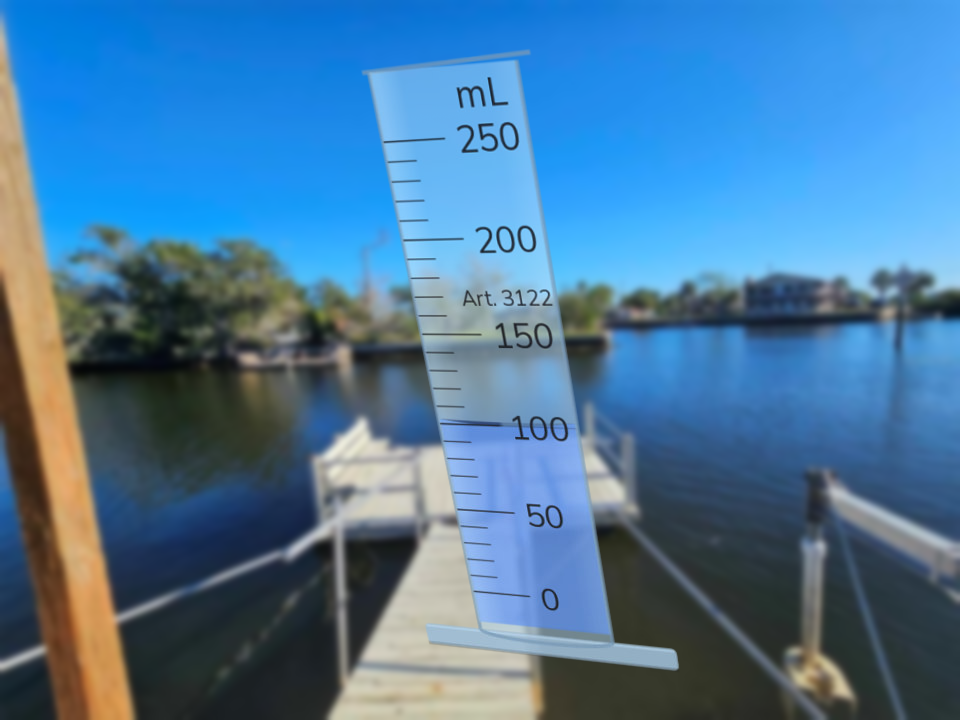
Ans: 100 mL
